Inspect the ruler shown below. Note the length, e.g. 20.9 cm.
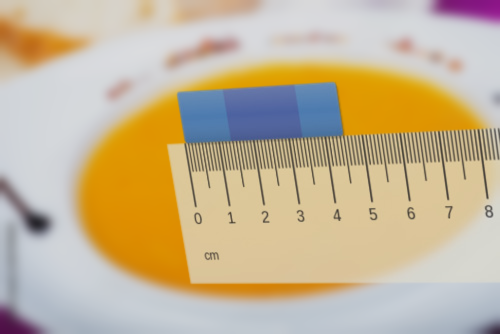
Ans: 4.5 cm
